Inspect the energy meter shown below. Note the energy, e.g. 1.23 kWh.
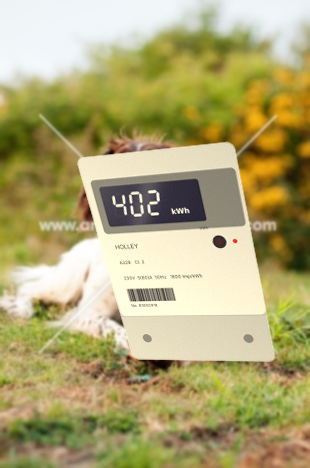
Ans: 402 kWh
